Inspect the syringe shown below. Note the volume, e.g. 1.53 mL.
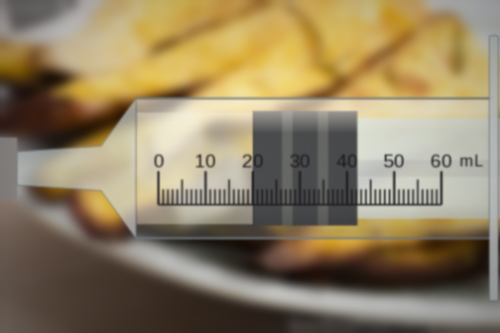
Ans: 20 mL
